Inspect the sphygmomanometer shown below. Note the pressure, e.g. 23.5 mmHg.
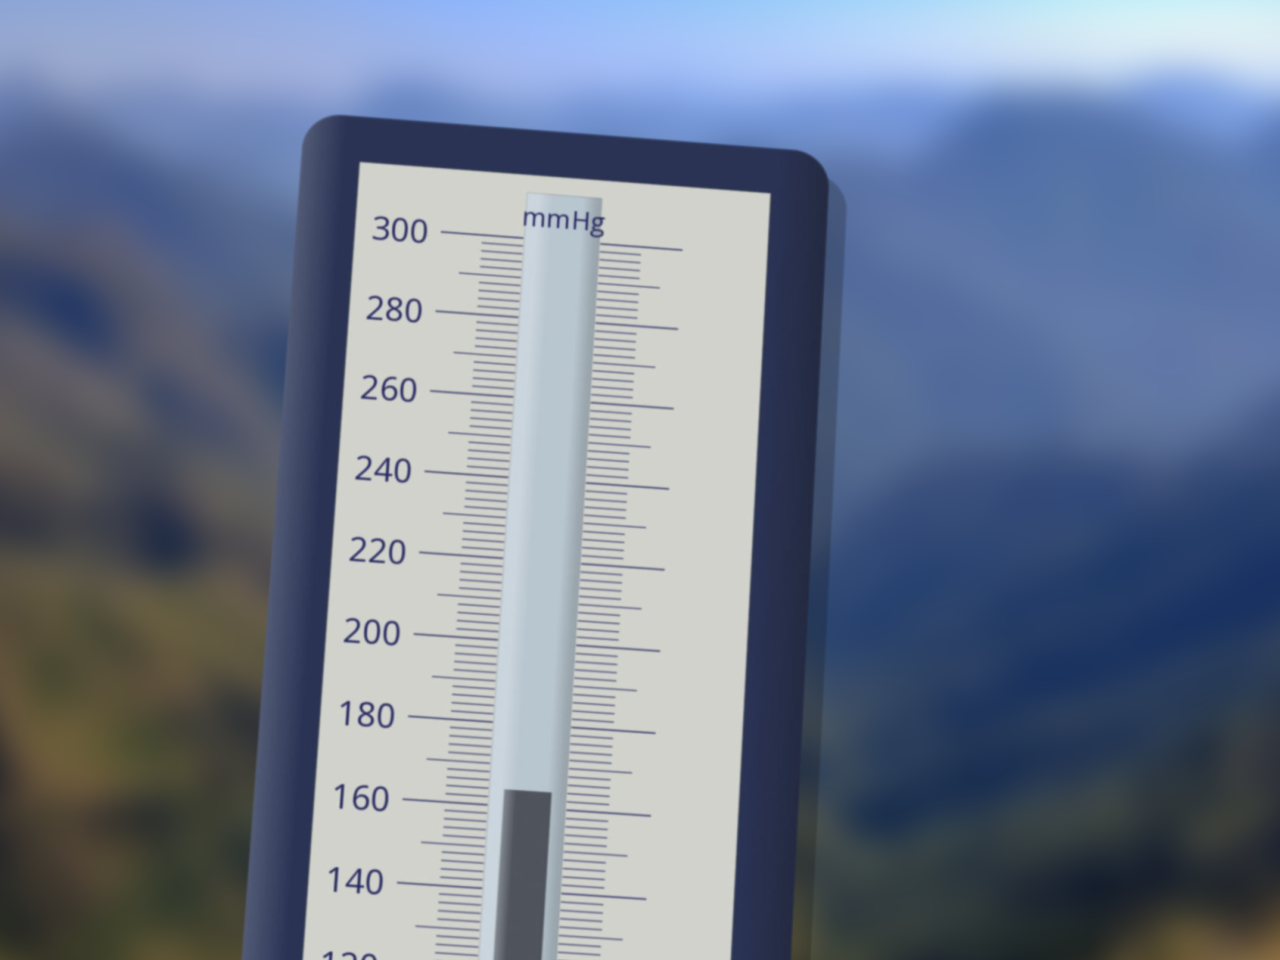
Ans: 164 mmHg
